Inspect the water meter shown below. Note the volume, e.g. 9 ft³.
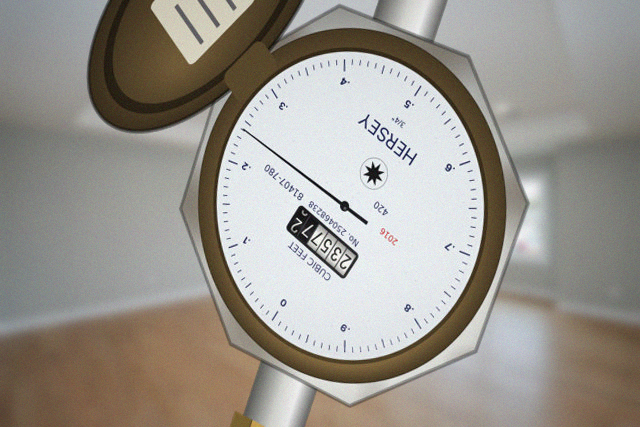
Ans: 235772.24 ft³
